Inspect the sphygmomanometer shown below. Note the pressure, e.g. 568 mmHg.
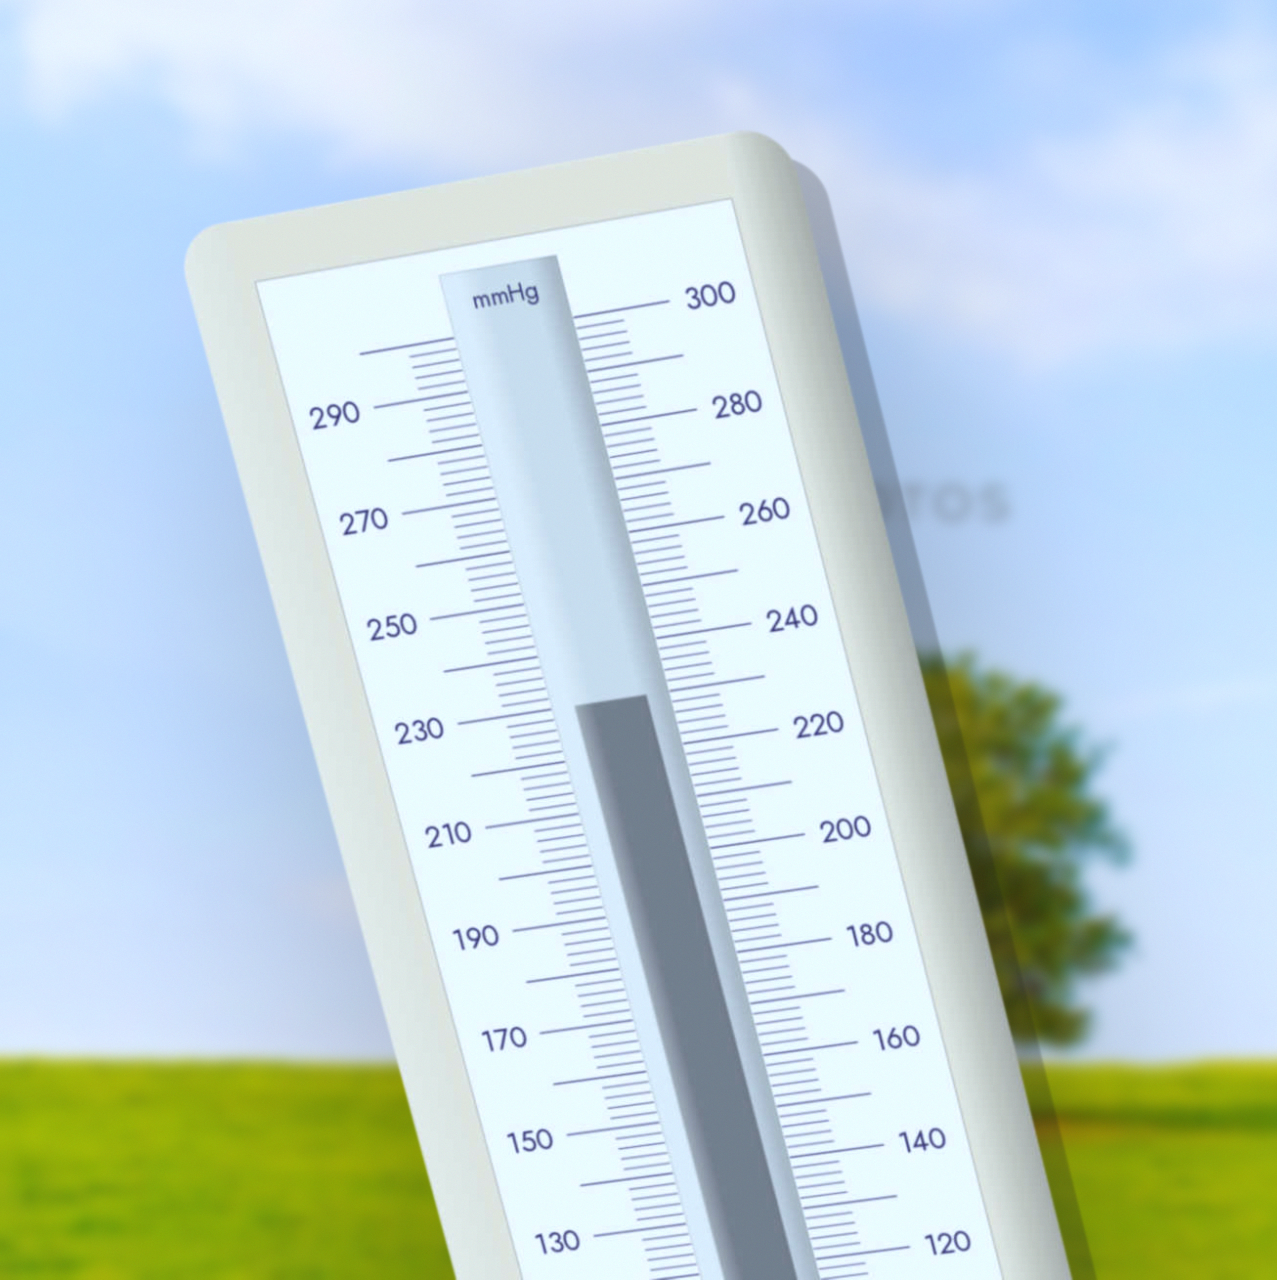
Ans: 230 mmHg
